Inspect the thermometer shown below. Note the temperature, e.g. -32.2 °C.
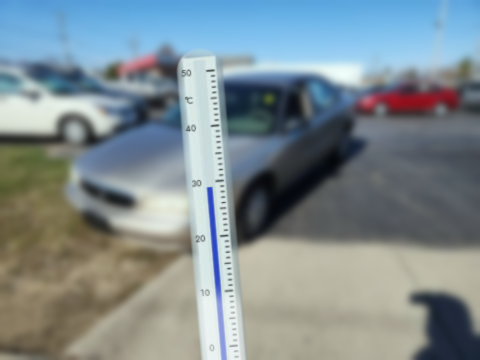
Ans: 29 °C
